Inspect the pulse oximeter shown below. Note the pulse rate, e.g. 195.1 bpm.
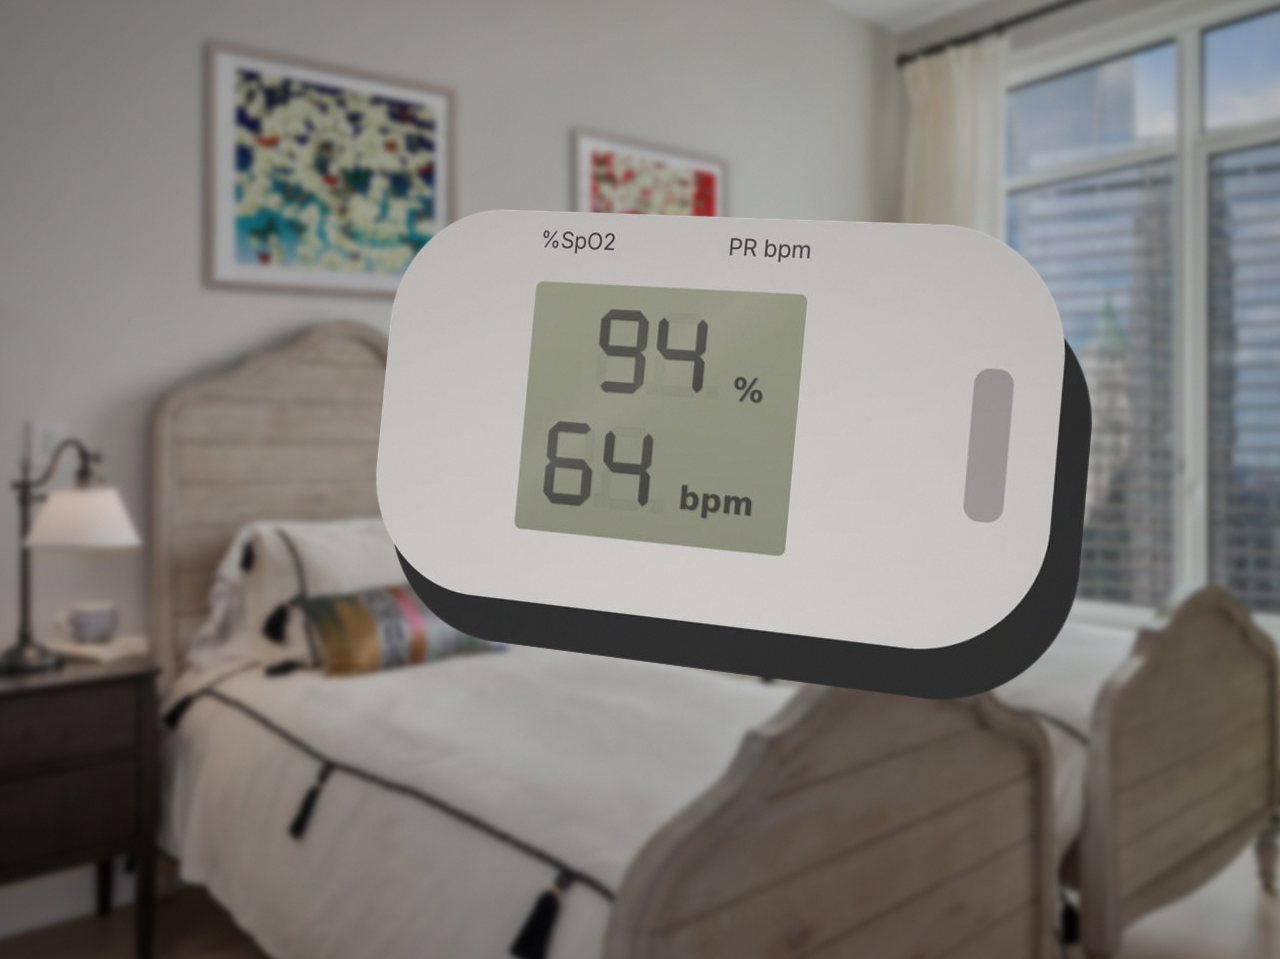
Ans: 64 bpm
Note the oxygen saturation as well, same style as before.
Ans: 94 %
